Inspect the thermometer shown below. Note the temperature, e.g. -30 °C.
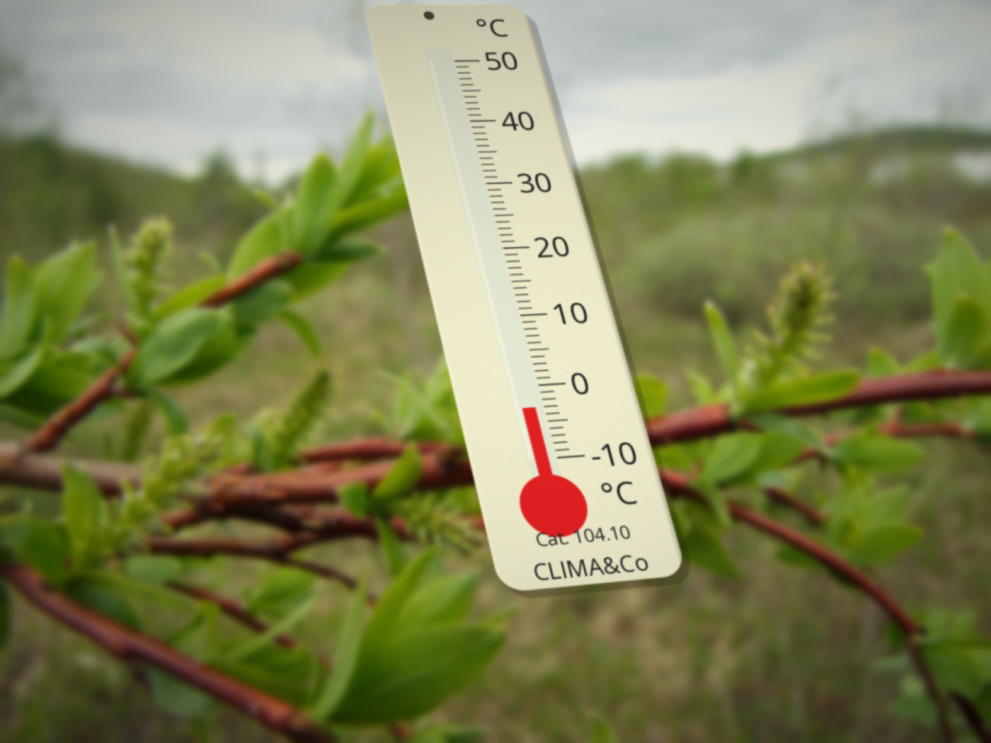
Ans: -3 °C
